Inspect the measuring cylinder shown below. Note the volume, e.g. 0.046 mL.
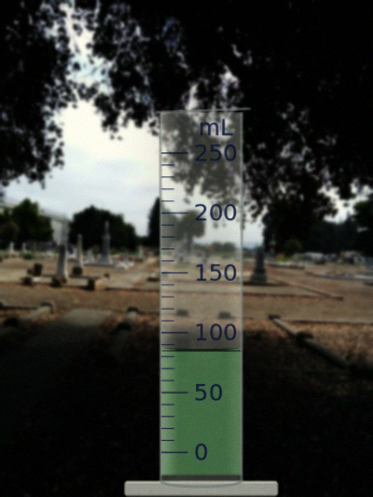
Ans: 85 mL
